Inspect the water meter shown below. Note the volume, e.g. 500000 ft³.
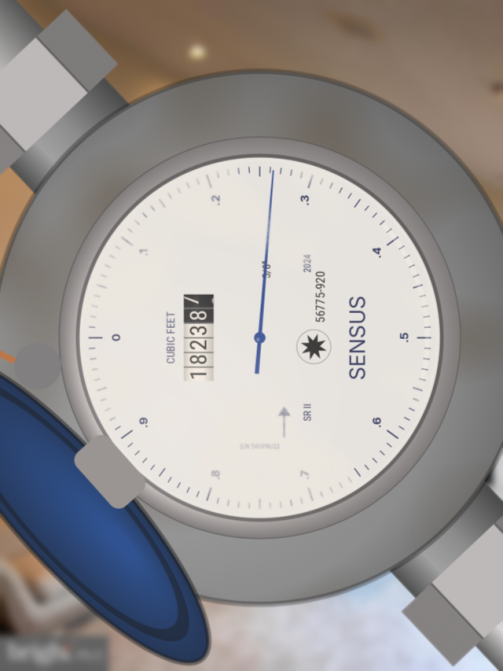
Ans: 182387.26 ft³
